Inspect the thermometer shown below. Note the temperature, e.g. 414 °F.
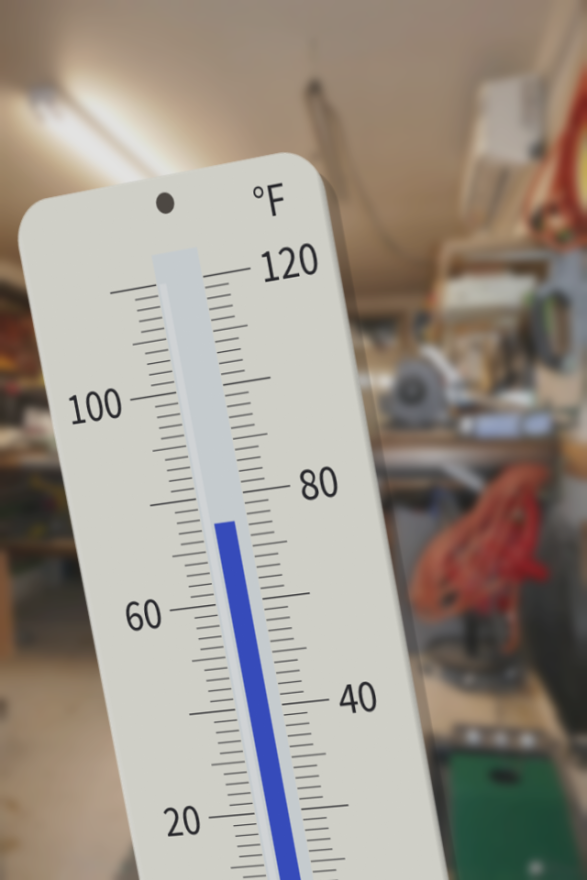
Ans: 75 °F
